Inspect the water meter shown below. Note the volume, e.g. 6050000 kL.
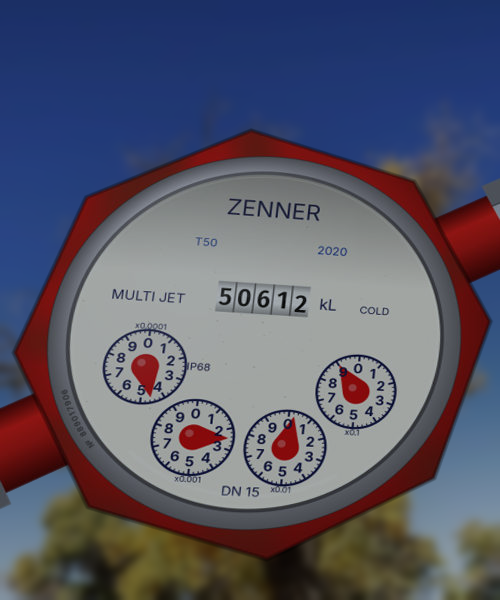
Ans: 50611.9024 kL
